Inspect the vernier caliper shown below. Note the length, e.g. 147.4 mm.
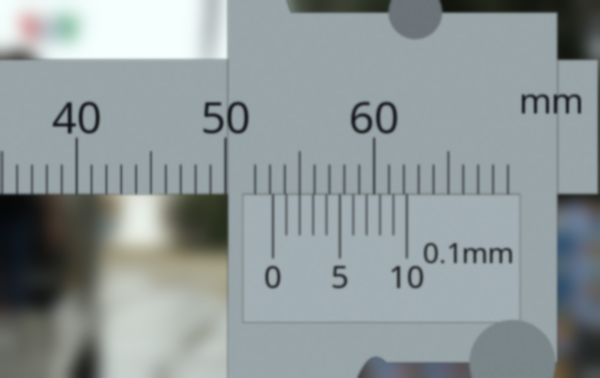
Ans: 53.2 mm
